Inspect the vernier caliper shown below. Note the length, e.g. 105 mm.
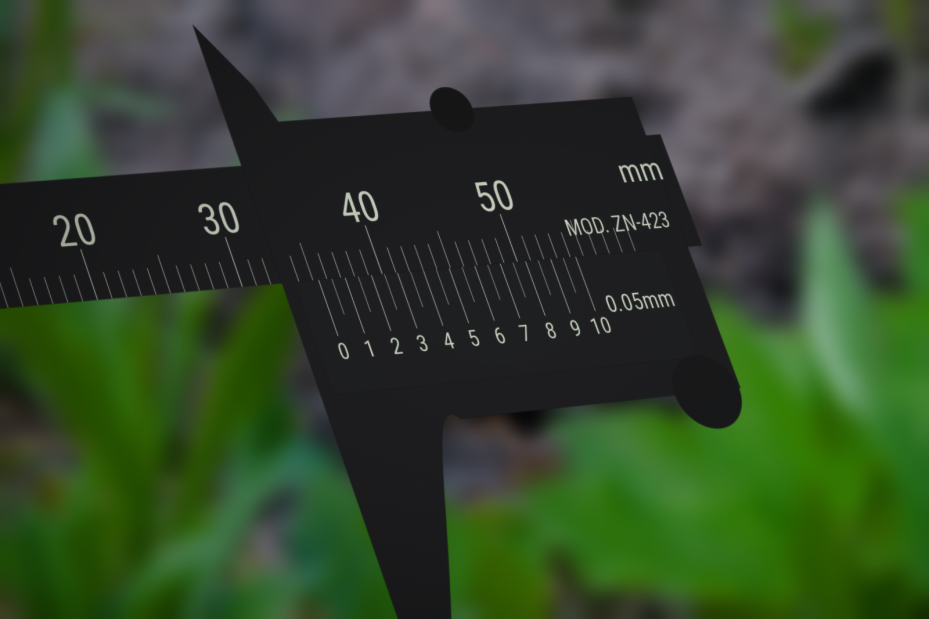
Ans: 35.4 mm
